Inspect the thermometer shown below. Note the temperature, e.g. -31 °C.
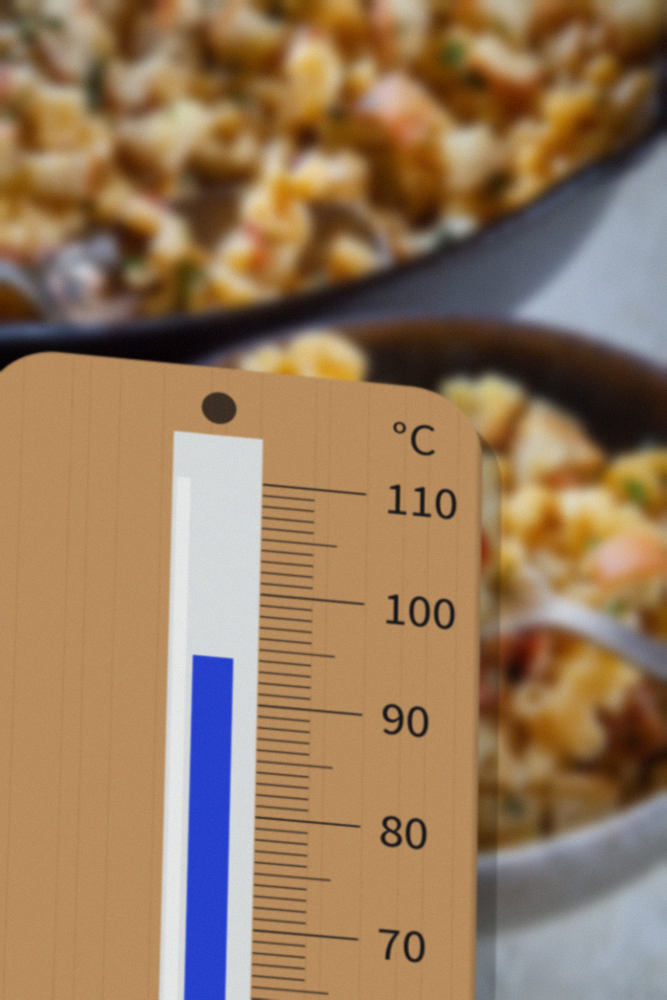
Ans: 94 °C
